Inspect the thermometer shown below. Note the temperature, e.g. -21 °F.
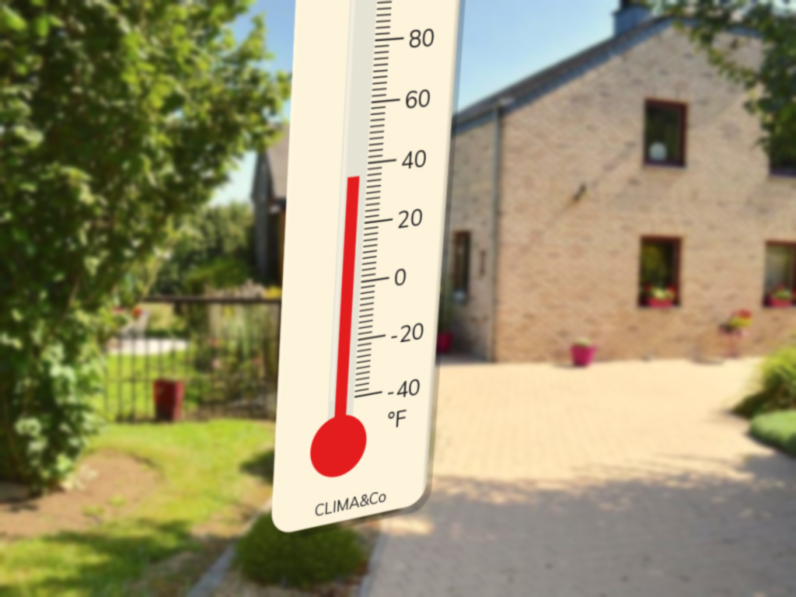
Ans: 36 °F
